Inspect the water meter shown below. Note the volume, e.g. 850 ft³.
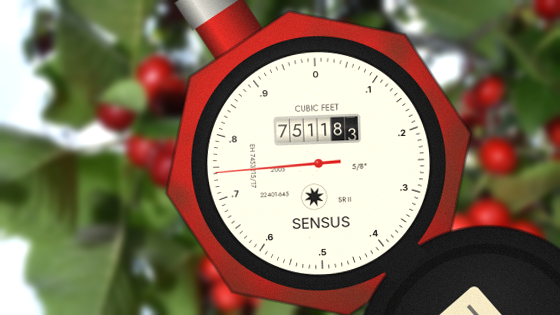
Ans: 751182.74 ft³
